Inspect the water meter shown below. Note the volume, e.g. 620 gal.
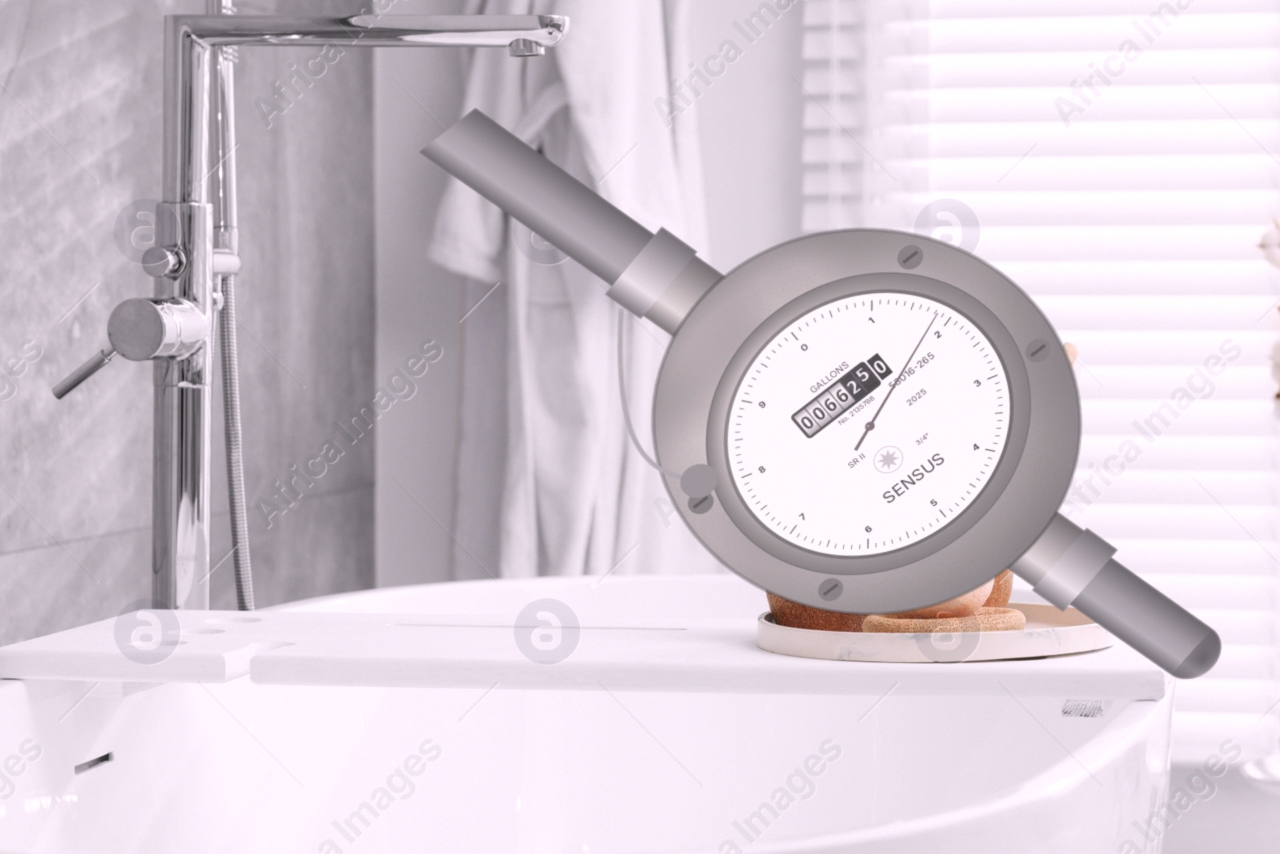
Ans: 66251.8 gal
